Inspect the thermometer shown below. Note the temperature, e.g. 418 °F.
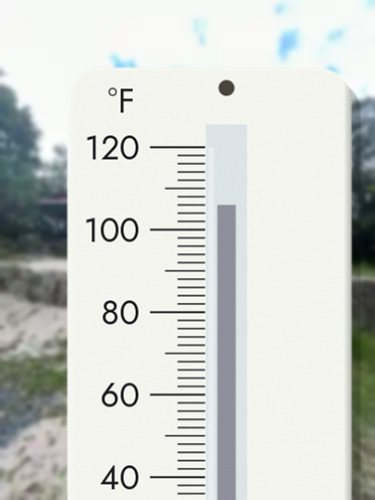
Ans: 106 °F
